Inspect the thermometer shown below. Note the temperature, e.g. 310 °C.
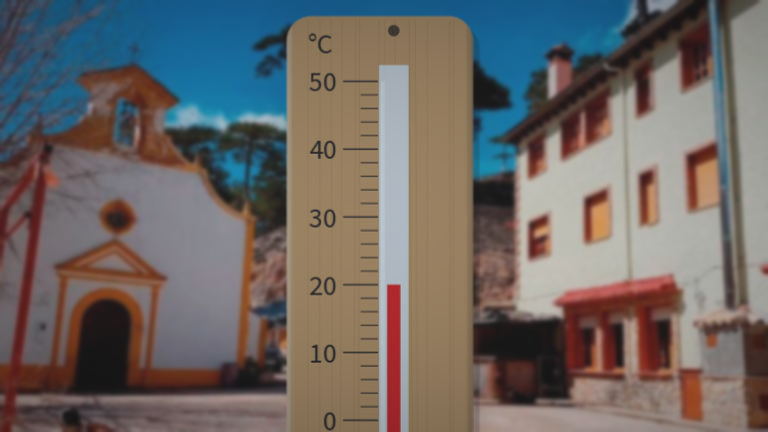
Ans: 20 °C
